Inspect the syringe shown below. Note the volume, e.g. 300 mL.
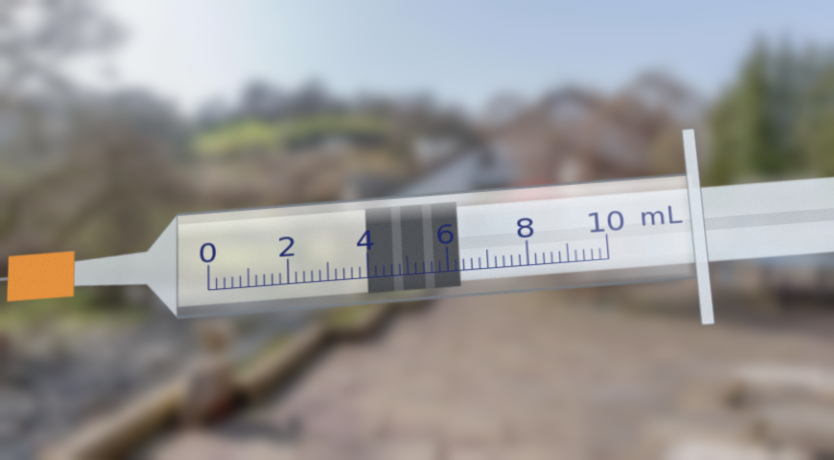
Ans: 4 mL
